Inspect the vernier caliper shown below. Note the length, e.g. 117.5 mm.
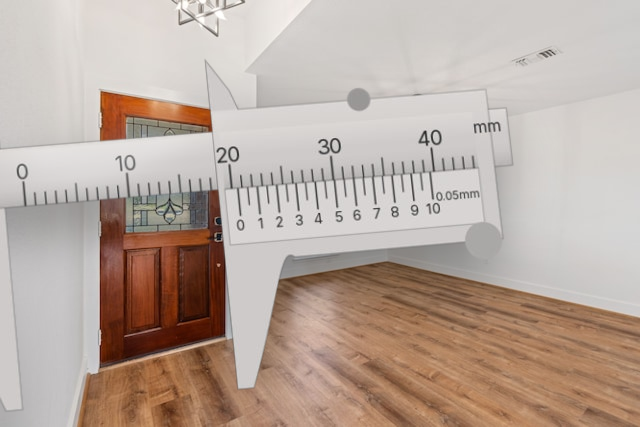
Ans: 20.6 mm
